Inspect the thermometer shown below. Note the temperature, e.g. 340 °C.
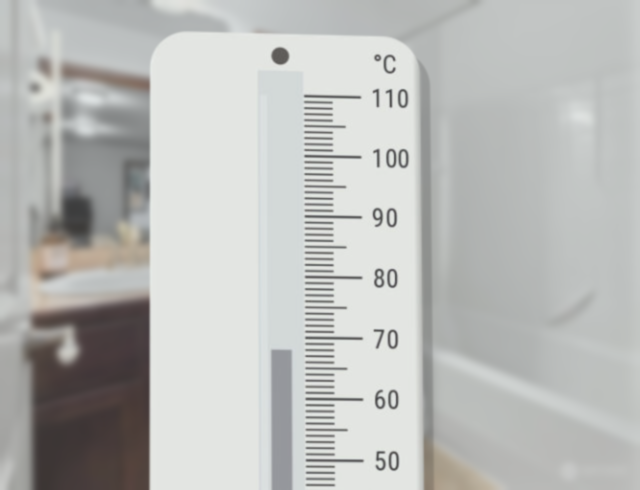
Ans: 68 °C
